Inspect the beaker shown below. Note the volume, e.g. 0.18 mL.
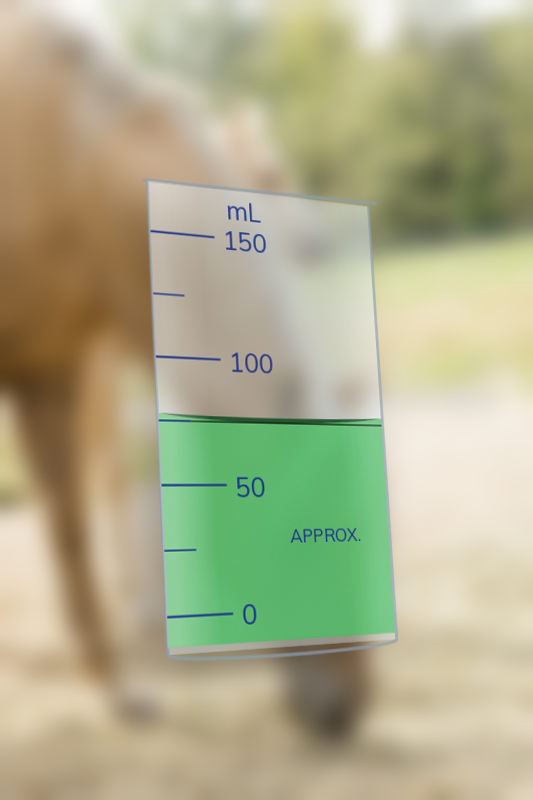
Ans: 75 mL
